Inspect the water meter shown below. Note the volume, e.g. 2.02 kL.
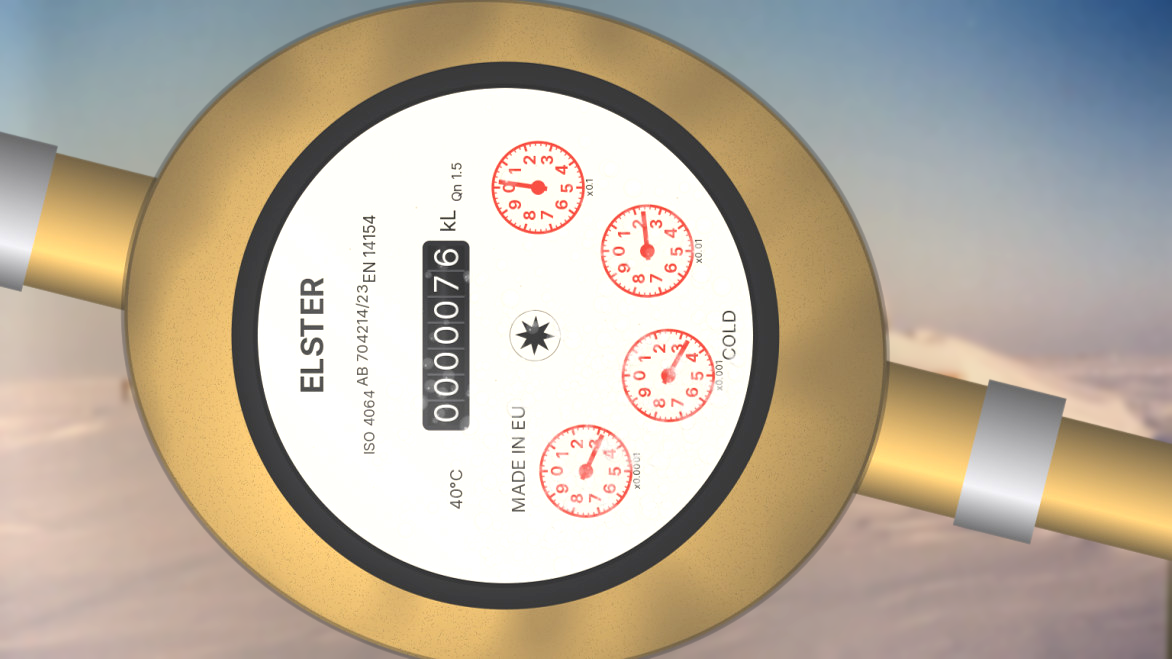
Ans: 76.0233 kL
